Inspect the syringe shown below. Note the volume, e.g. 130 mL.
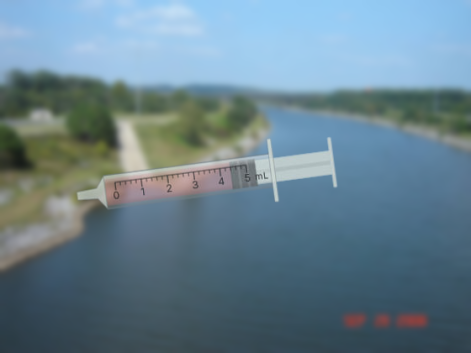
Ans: 4.4 mL
